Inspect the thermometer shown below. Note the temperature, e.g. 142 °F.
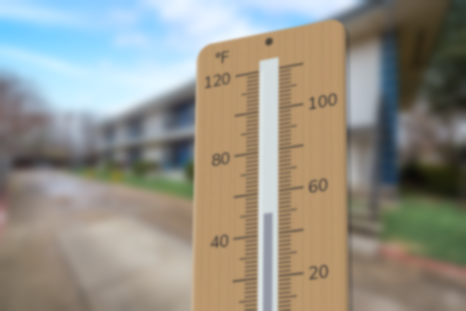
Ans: 50 °F
